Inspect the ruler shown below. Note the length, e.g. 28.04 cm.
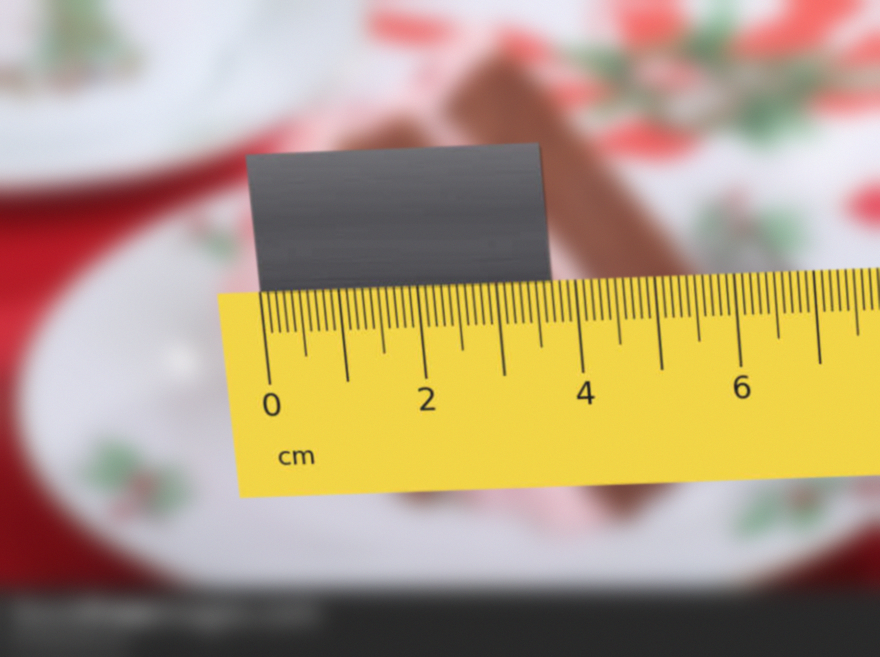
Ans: 3.7 cm
